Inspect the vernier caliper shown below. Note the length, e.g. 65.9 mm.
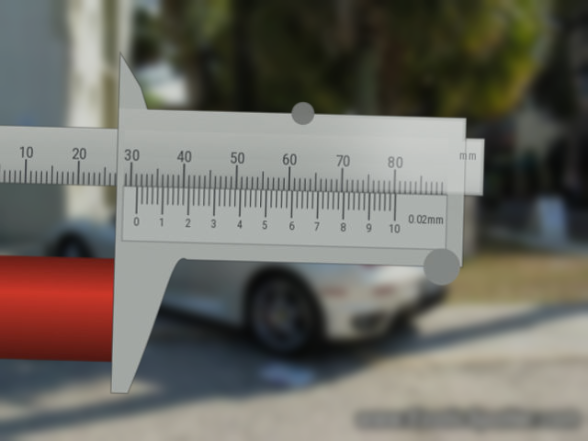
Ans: 31.2 mm
